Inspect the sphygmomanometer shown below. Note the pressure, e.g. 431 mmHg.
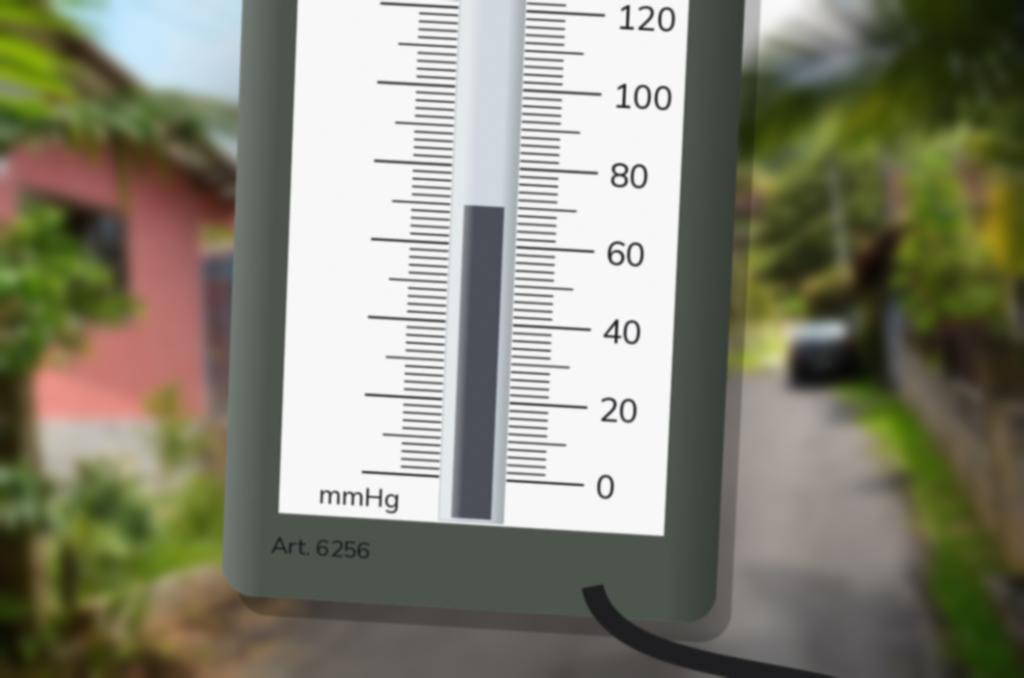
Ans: 70 mmHg
